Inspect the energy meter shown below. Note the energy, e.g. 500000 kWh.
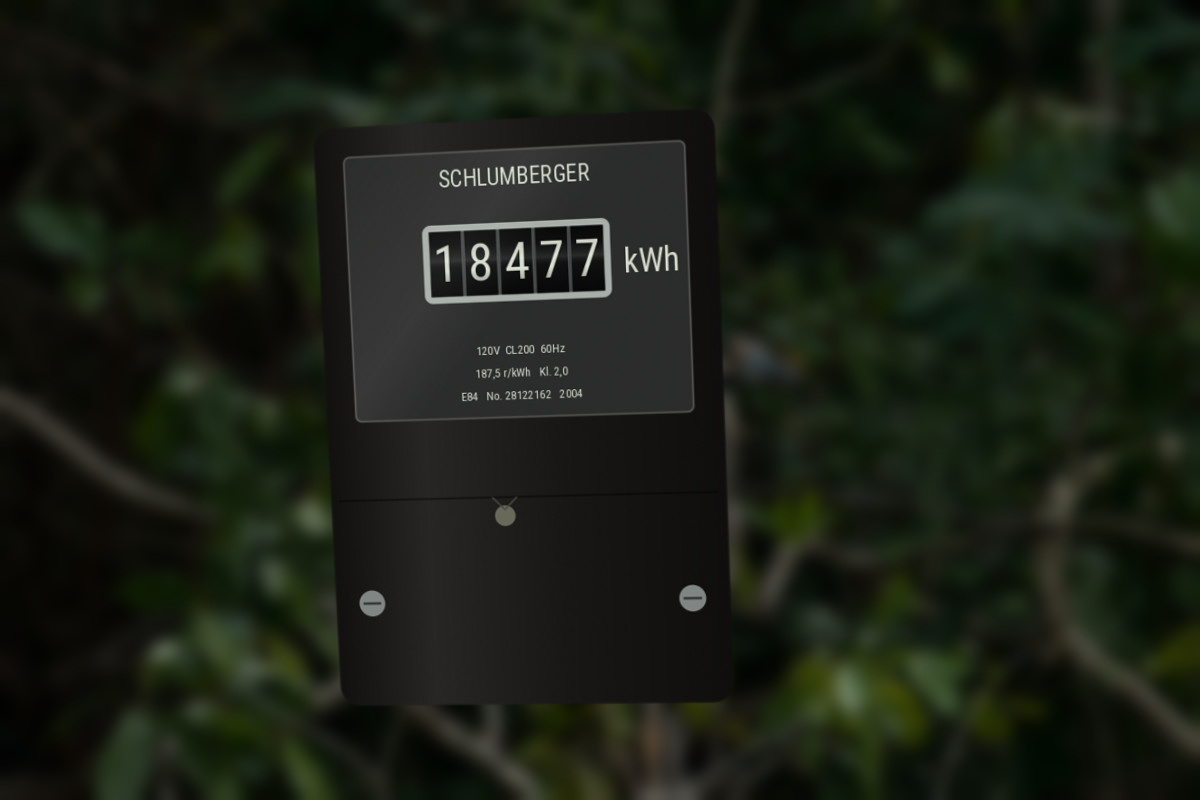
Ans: 18477 kWh
